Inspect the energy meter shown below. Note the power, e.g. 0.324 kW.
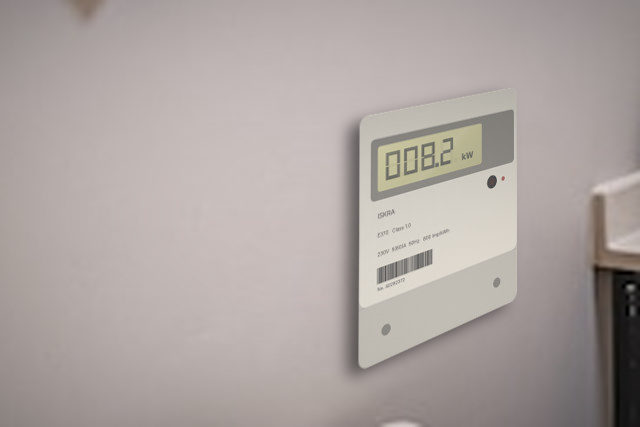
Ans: 8.2 kW
